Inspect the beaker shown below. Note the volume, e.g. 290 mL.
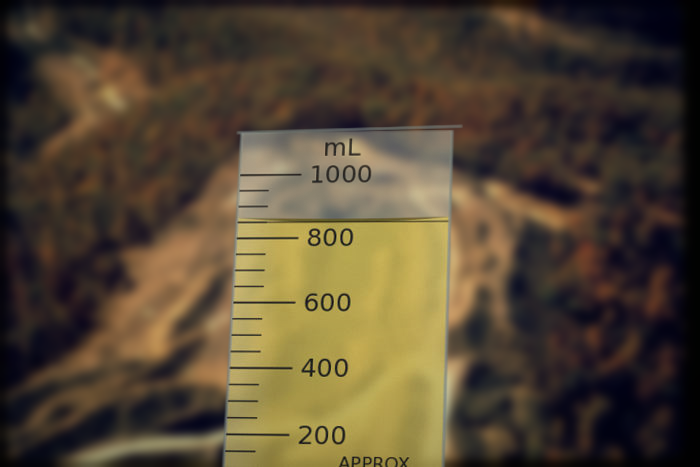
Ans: 850 mL
